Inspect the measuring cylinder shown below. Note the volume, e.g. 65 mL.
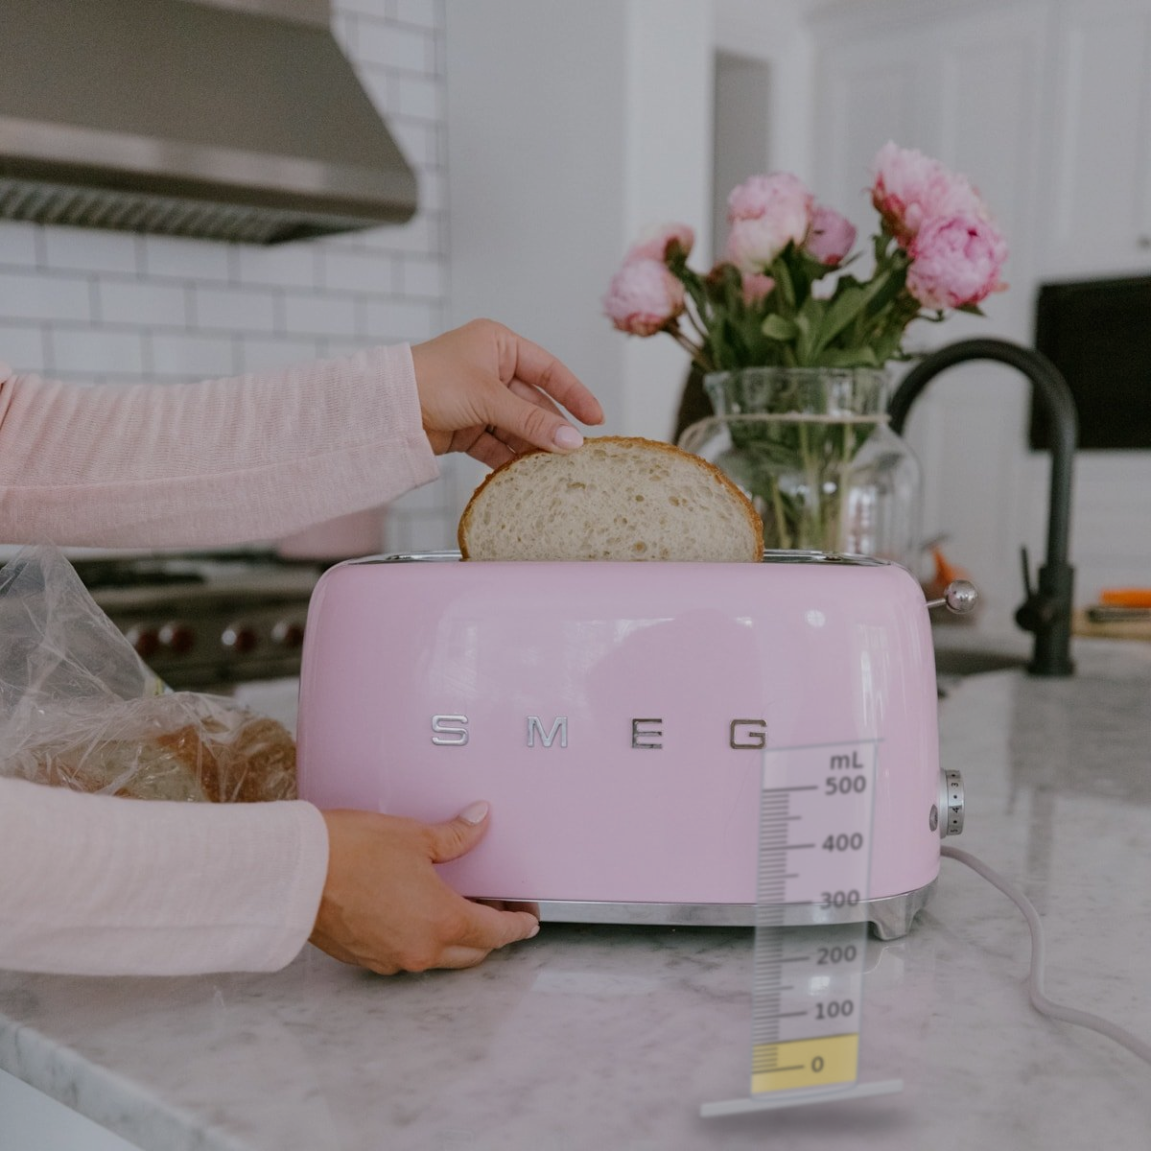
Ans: 50 mL
